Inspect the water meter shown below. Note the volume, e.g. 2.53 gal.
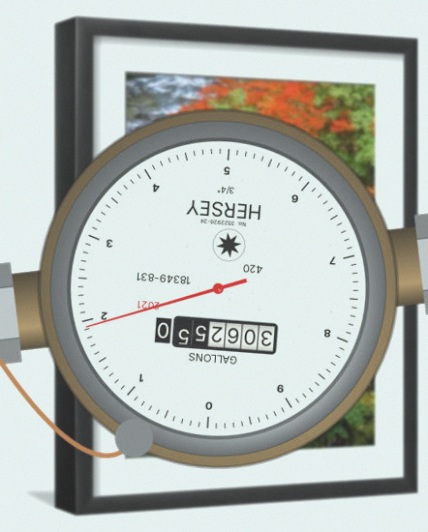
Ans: 3062551.9 gal
